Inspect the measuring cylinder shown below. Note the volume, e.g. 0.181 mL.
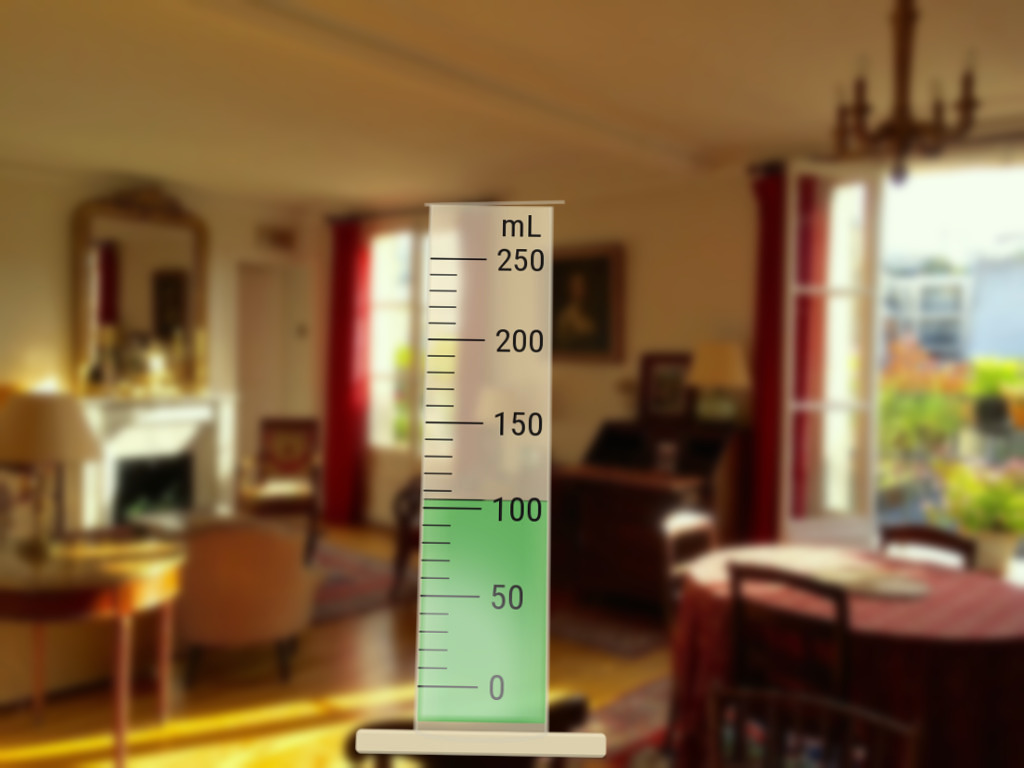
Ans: 105 mL
